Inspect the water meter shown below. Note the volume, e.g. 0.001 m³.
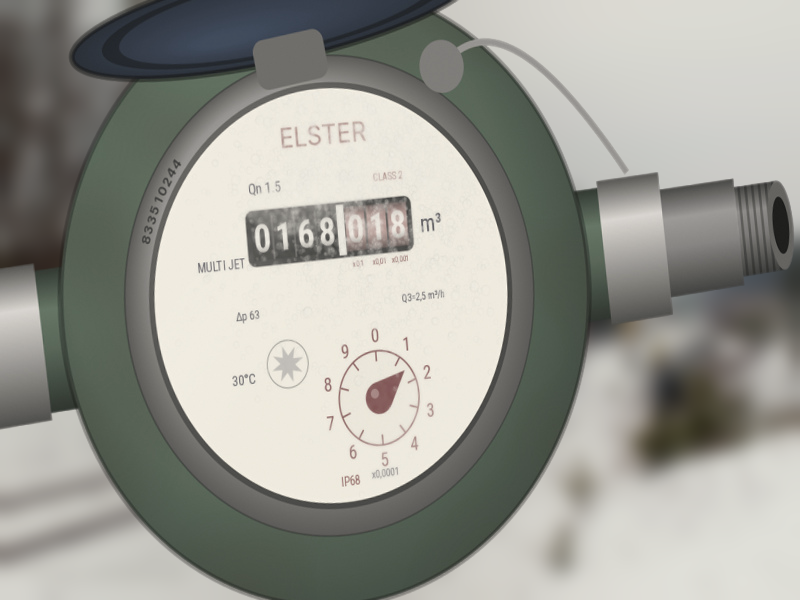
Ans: 168.0181 m³
